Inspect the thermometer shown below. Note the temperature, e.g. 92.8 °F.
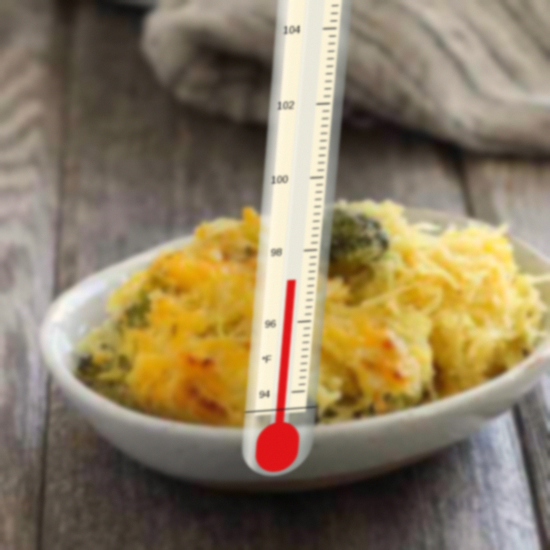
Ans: 97.2 °F
